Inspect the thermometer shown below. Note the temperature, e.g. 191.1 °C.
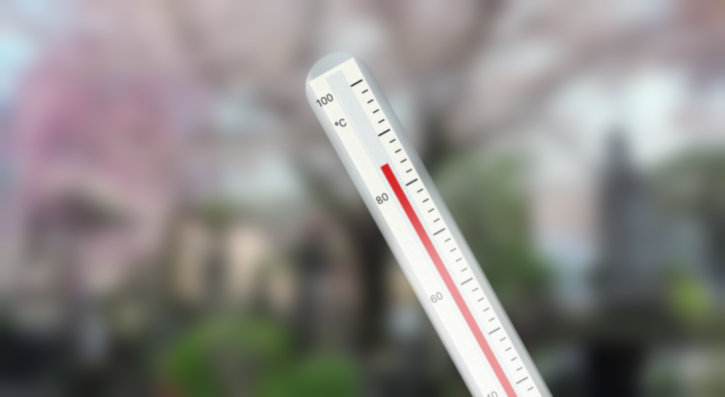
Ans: 85 °C
